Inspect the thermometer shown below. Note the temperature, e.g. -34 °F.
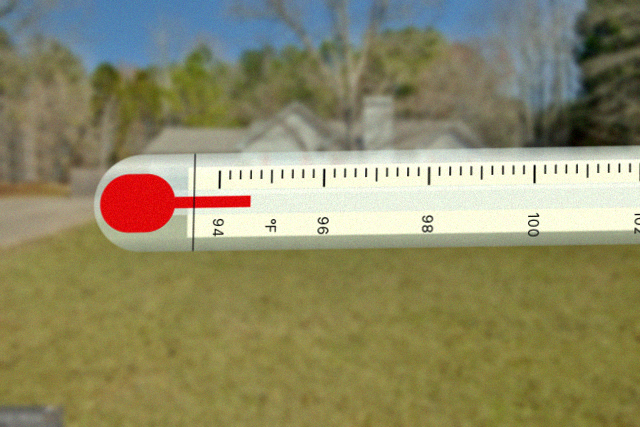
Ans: 94.6 °F
